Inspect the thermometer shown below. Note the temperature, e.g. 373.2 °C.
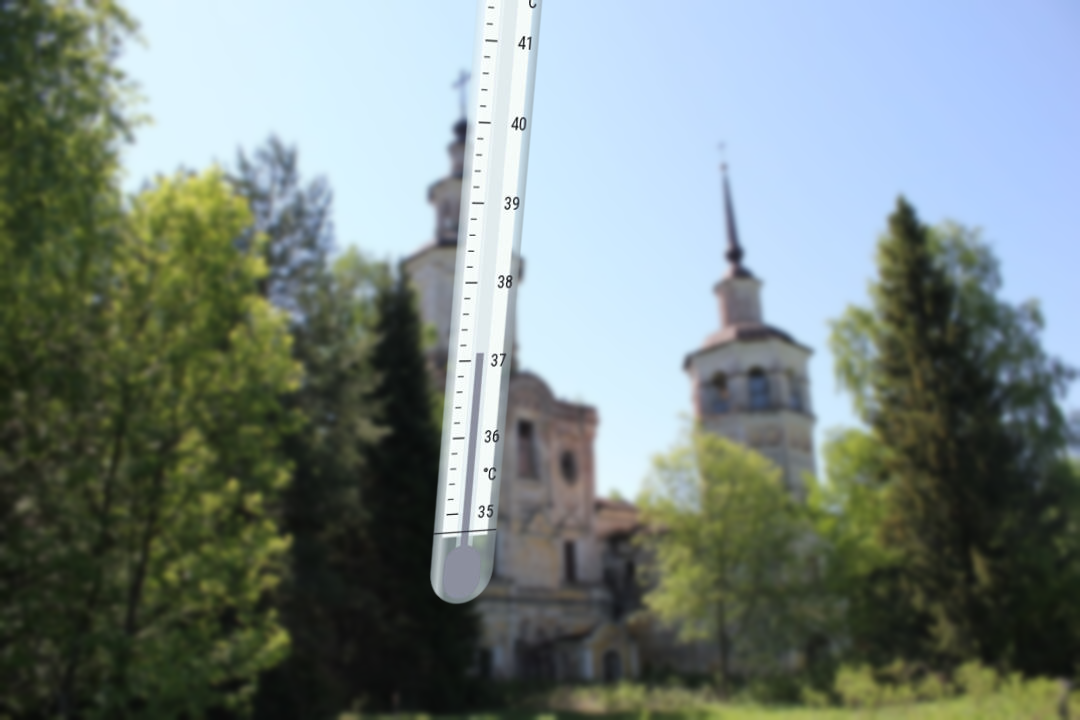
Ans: 37.1 °C
